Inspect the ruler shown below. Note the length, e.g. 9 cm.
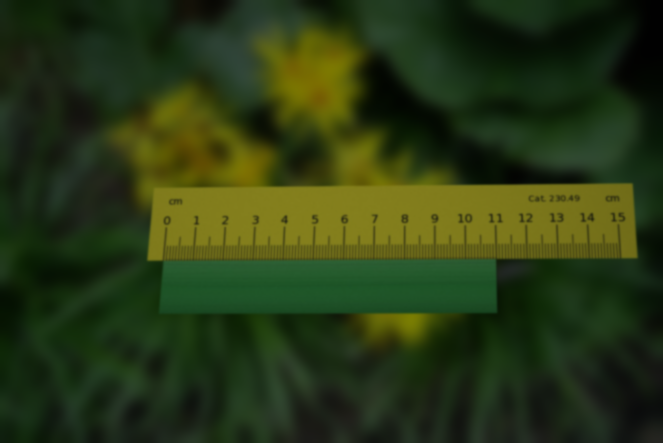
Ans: 11 cm
